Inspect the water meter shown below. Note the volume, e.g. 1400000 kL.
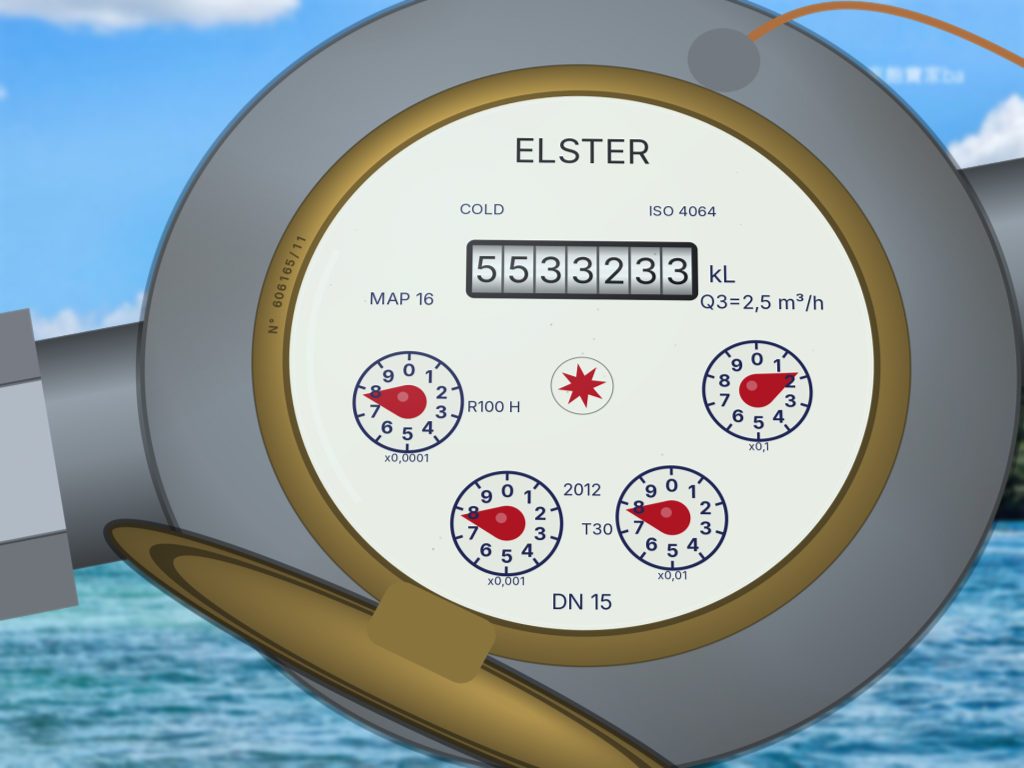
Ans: 5533233.1777 kL
